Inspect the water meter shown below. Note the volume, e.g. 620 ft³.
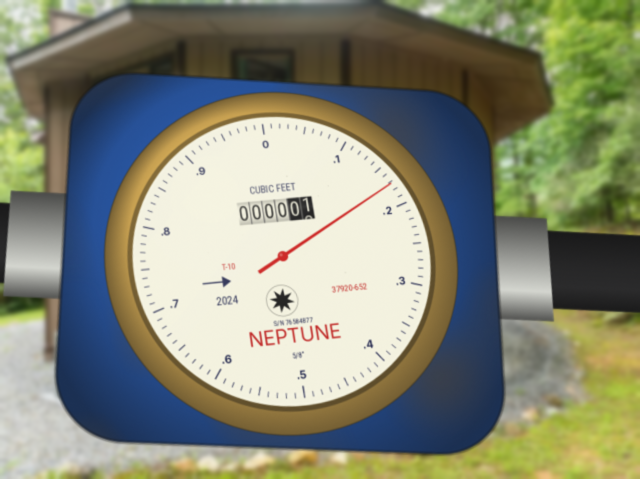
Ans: 1.17 ft³
